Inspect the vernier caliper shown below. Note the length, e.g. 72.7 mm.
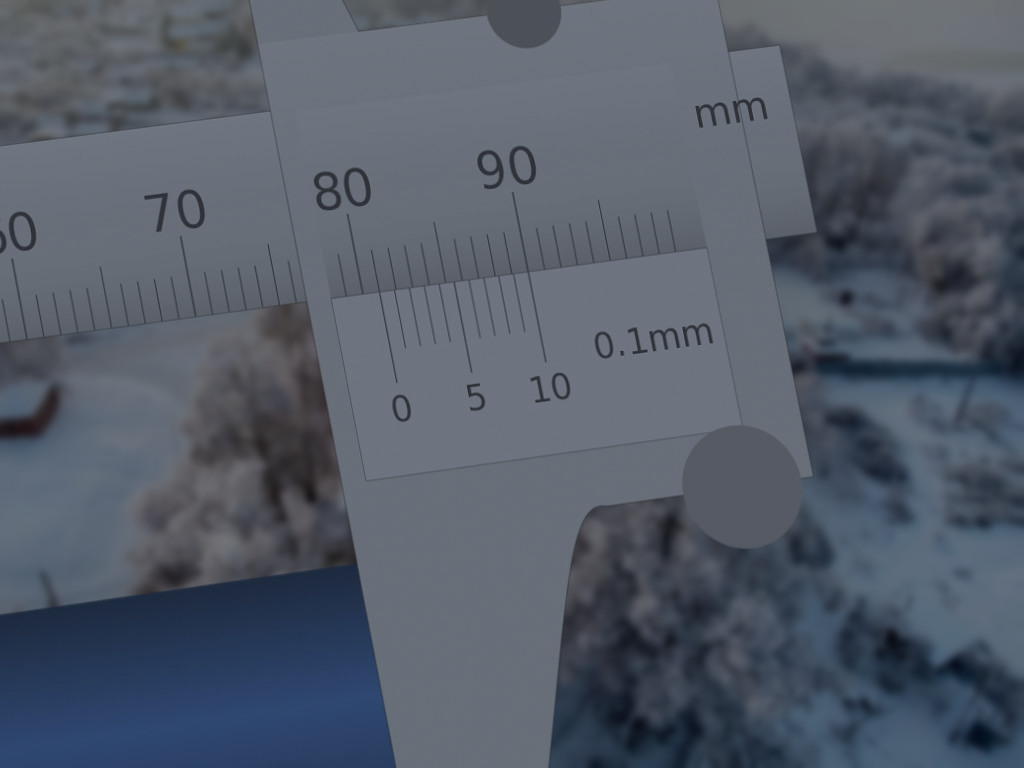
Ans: 81.0 mm
